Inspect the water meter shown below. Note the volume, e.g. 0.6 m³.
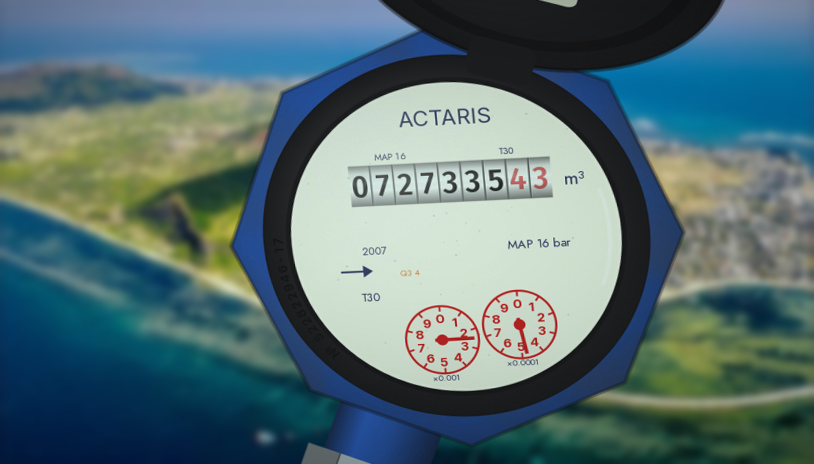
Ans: 727335.4324 m³
